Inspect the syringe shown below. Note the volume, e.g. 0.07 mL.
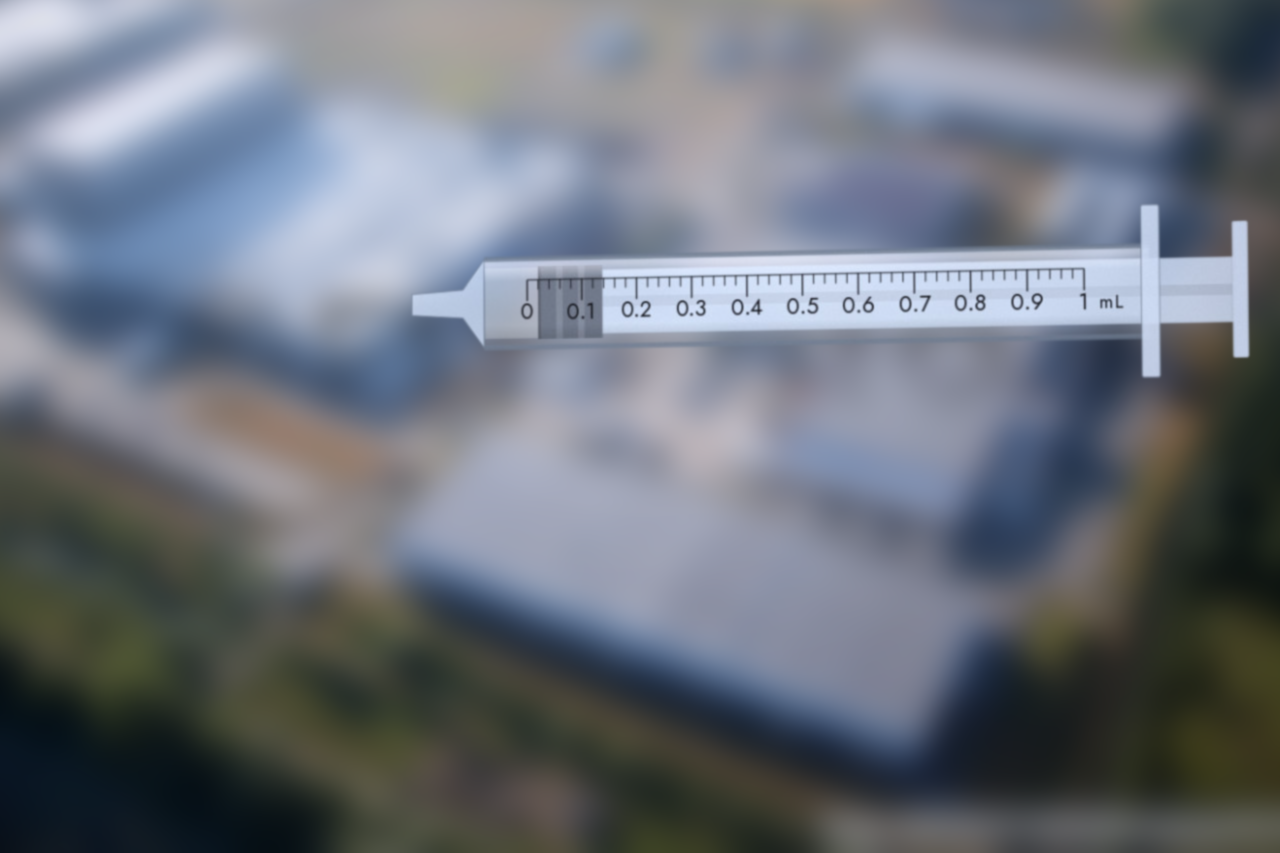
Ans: 0.02 mL
